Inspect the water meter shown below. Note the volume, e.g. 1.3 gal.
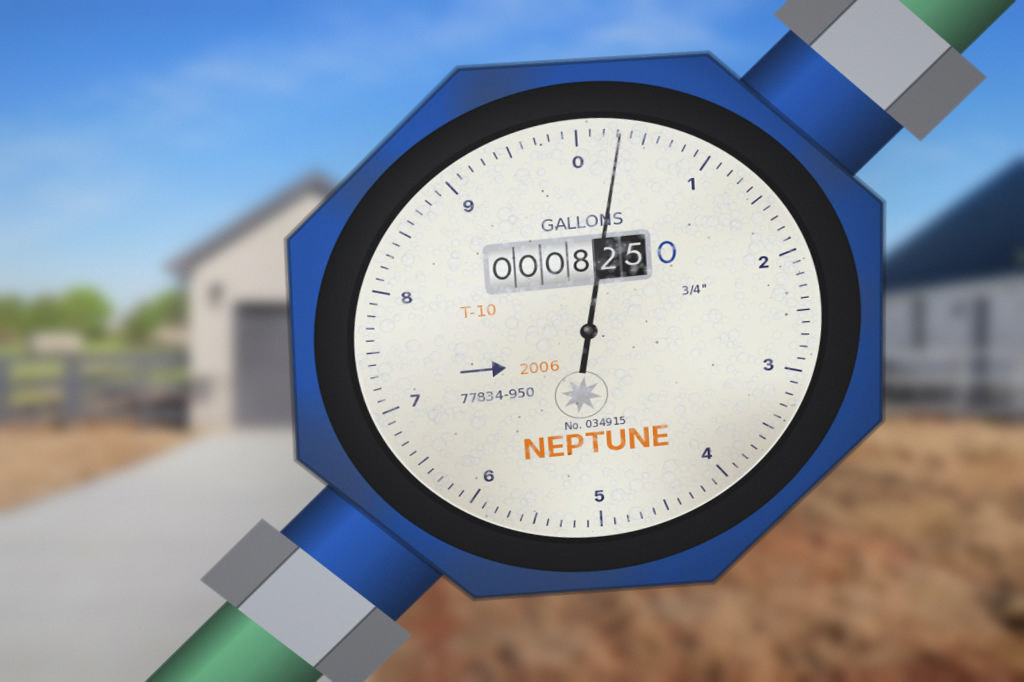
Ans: 8250.3 gal
